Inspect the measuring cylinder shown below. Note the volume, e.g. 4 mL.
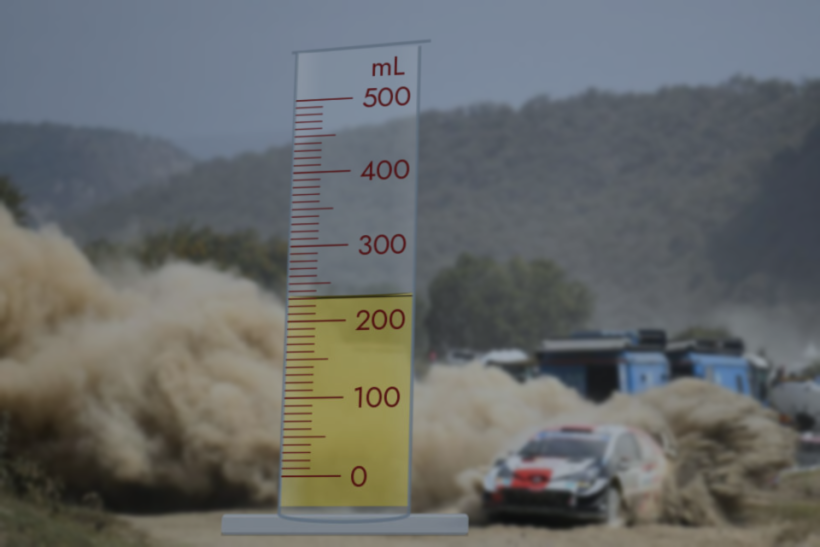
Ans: 230 mL
